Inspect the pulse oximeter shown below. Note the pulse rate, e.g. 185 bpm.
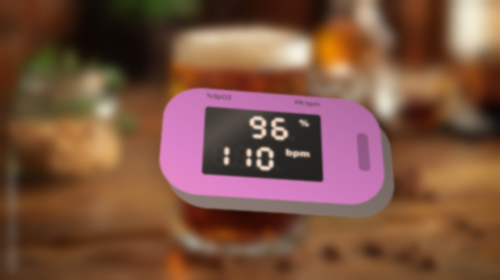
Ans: 110 bpm
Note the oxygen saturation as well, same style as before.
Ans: 96 %
